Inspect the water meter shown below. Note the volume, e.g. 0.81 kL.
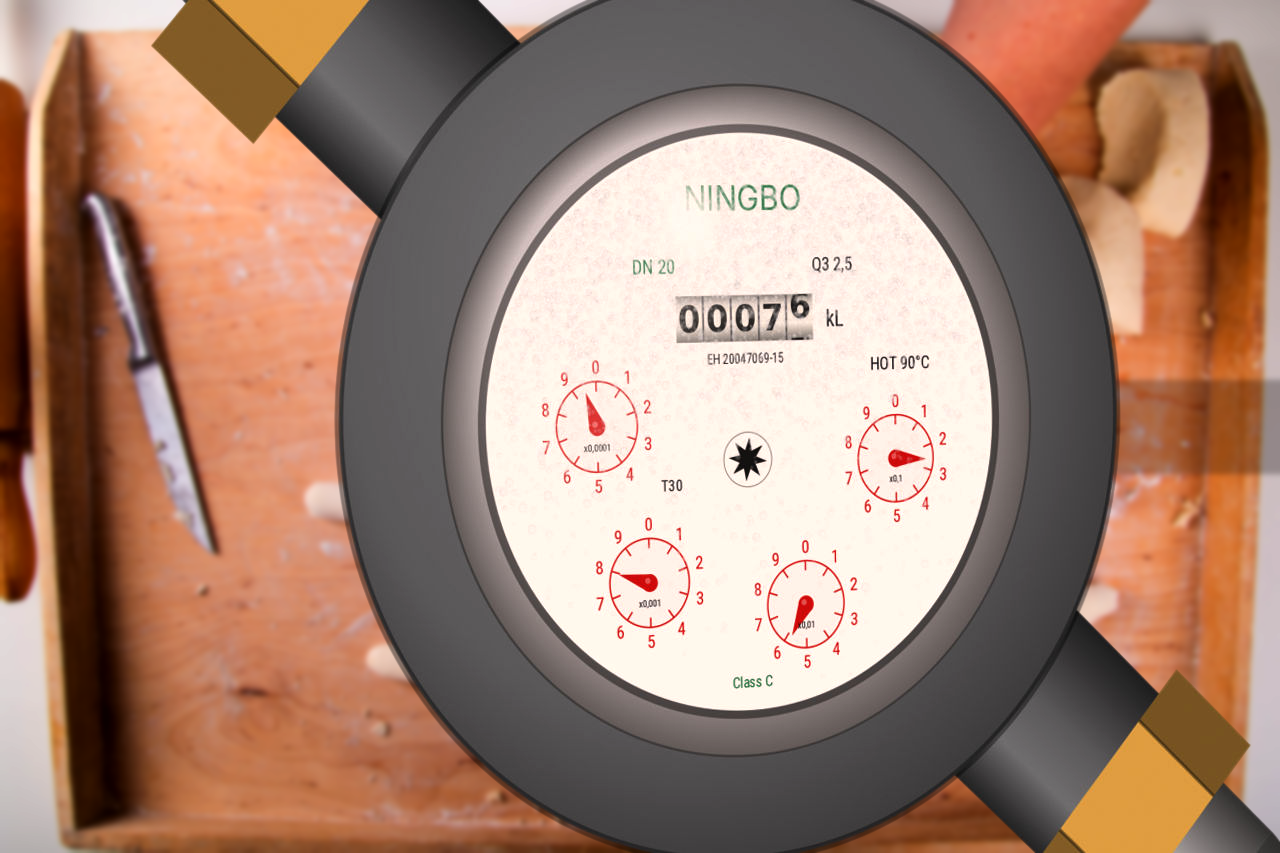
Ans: 76.2579 kL
